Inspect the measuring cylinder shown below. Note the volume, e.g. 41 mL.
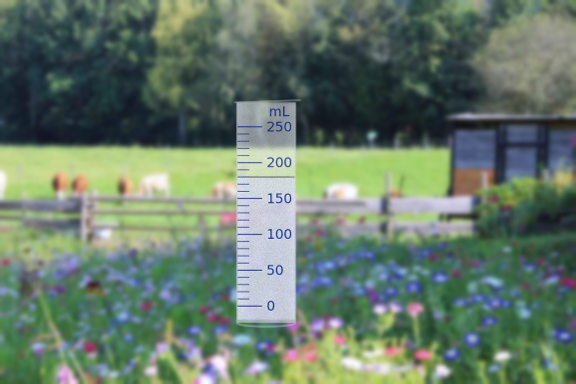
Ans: 180 mL
